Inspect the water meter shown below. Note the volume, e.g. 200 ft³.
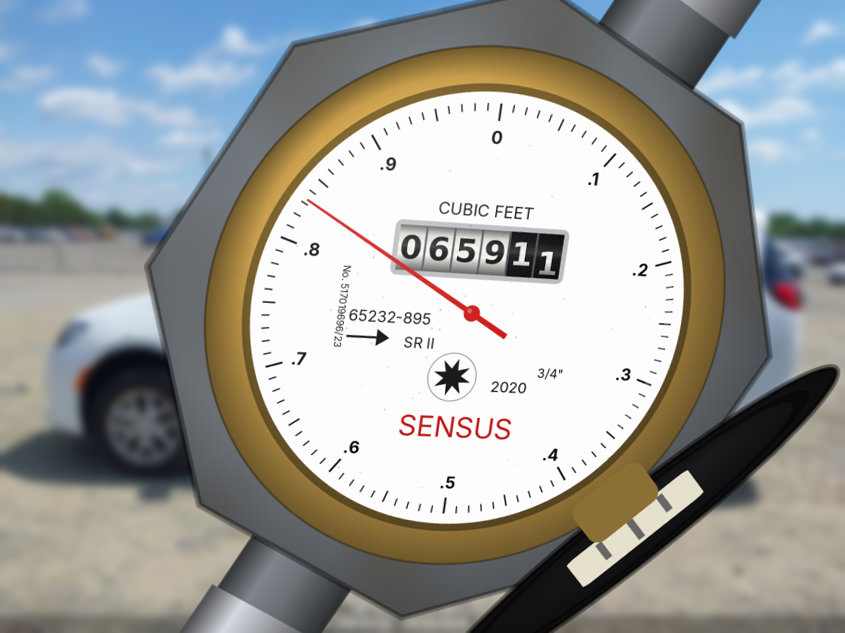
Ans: 65910.83 ft³
